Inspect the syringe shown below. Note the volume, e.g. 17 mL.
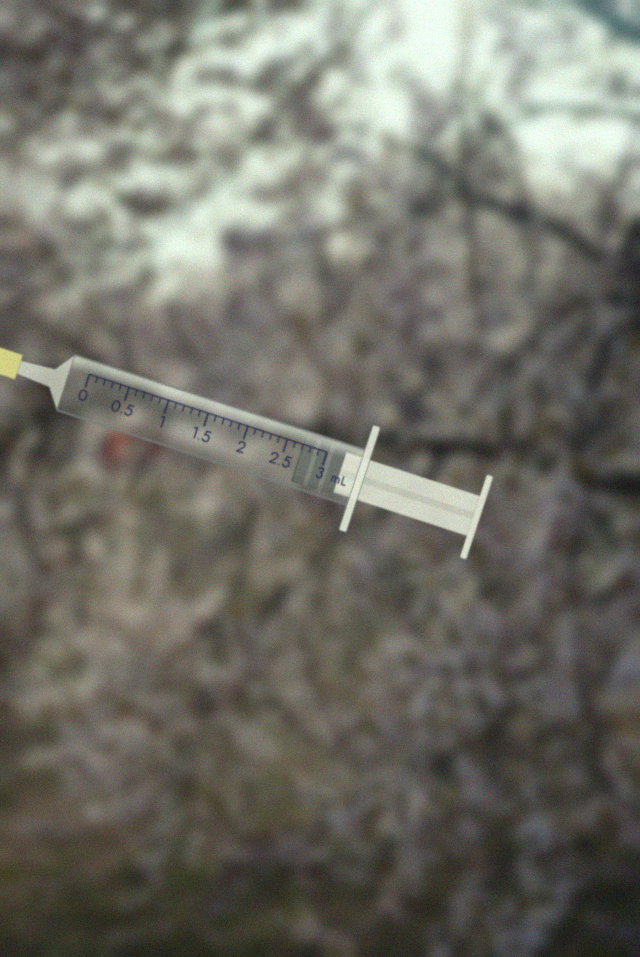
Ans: 2.7 mL
